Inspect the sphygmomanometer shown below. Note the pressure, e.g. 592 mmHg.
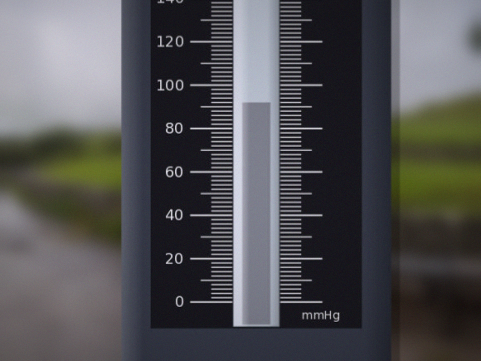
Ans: 92 mmHg
